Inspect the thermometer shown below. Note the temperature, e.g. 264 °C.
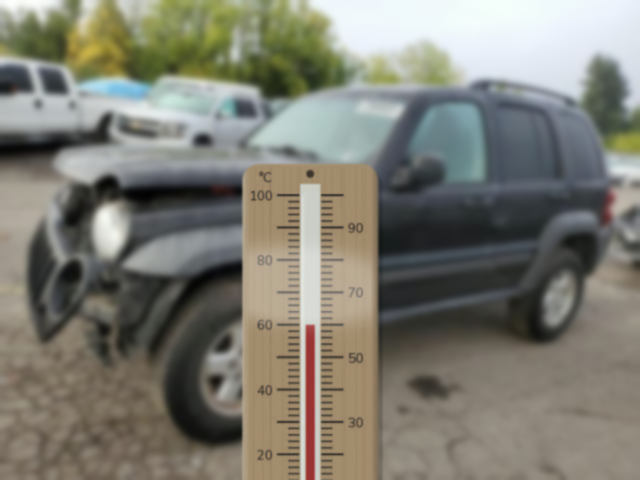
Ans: 60 °C
